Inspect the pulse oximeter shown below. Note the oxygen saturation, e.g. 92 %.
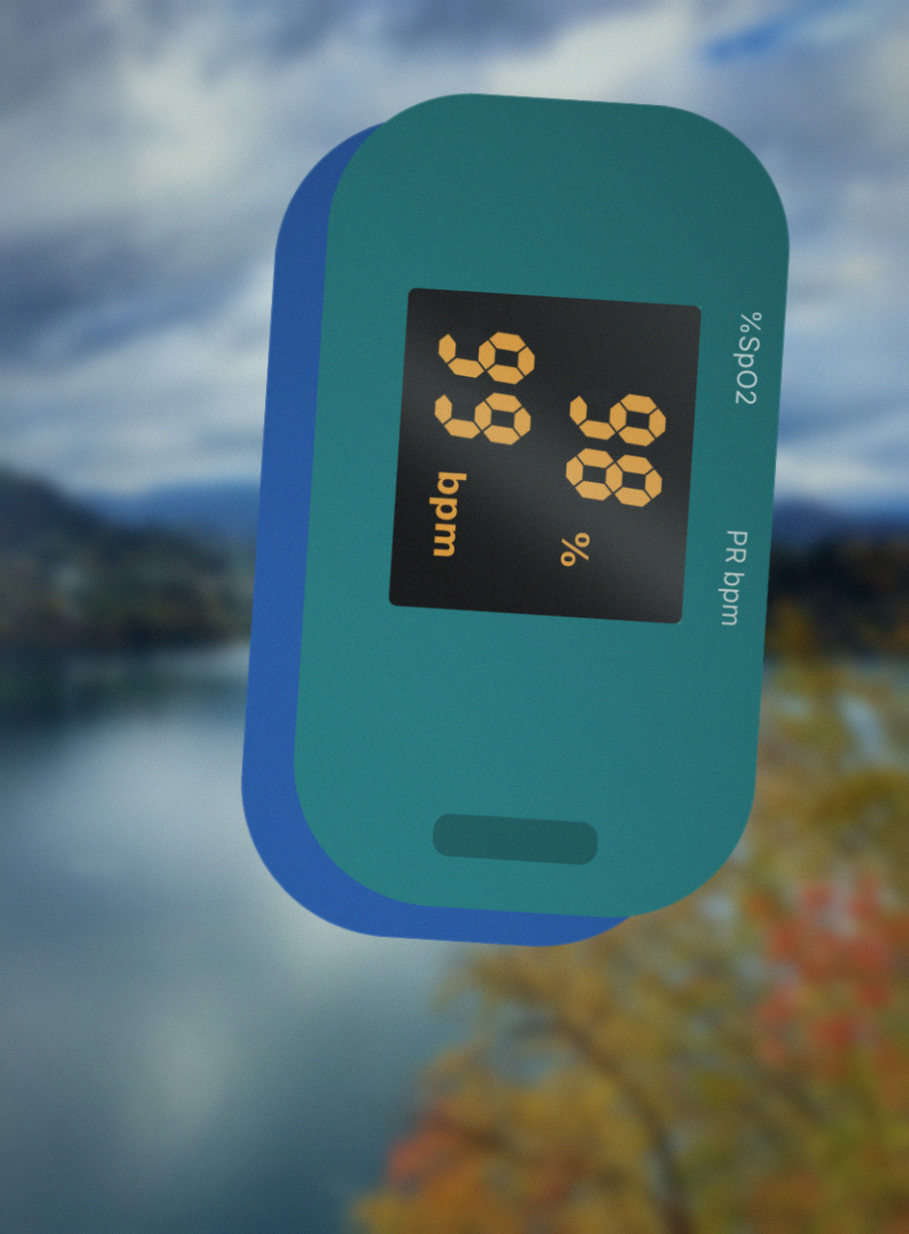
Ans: 98 %
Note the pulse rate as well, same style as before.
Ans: 99 bpm
